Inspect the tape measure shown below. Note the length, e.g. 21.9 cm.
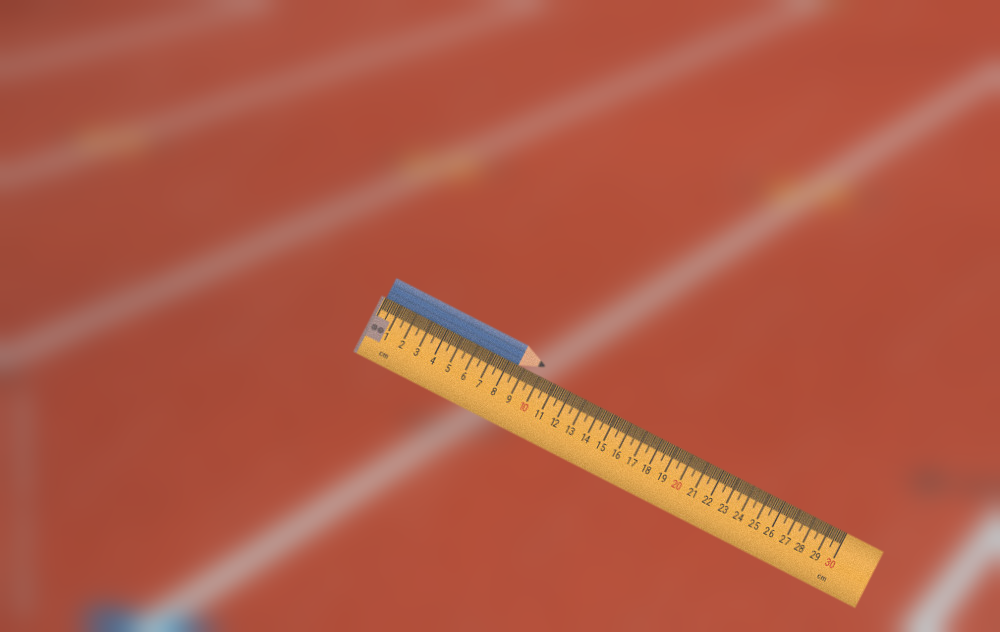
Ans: 10 cm
